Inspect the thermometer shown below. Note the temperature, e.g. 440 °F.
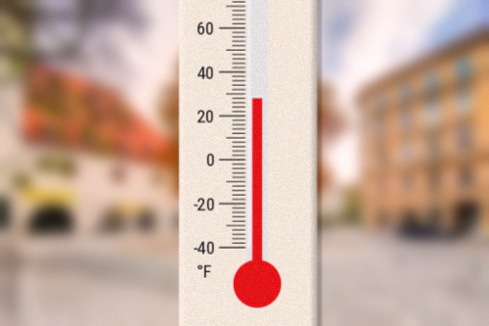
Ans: 28 °F
